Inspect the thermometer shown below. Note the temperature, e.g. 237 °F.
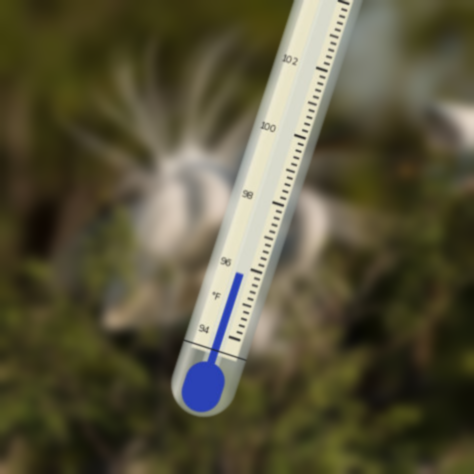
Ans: 95.8 °F
